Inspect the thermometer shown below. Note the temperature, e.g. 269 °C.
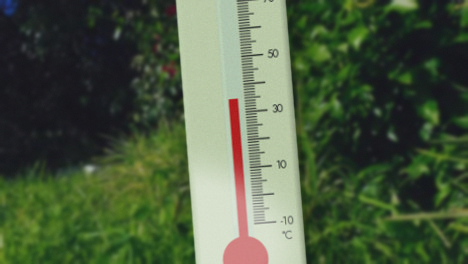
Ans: 35 °C
